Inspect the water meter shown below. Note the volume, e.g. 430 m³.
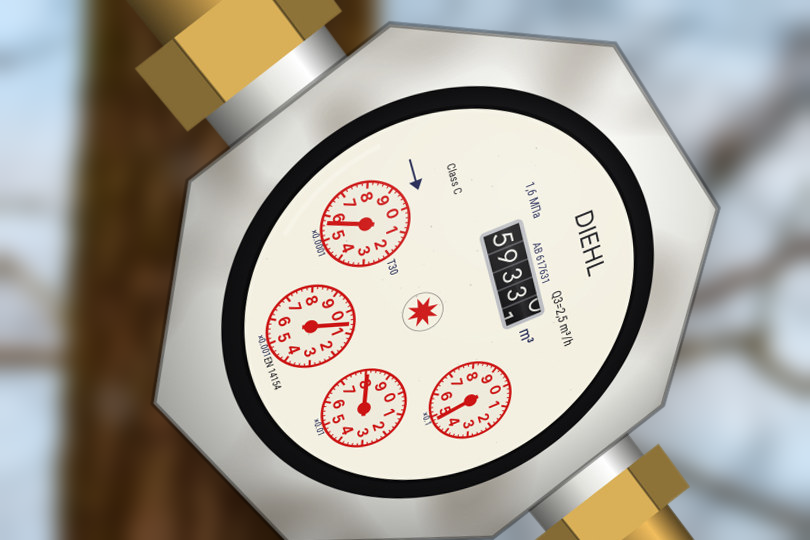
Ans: 59330.4805 m³
